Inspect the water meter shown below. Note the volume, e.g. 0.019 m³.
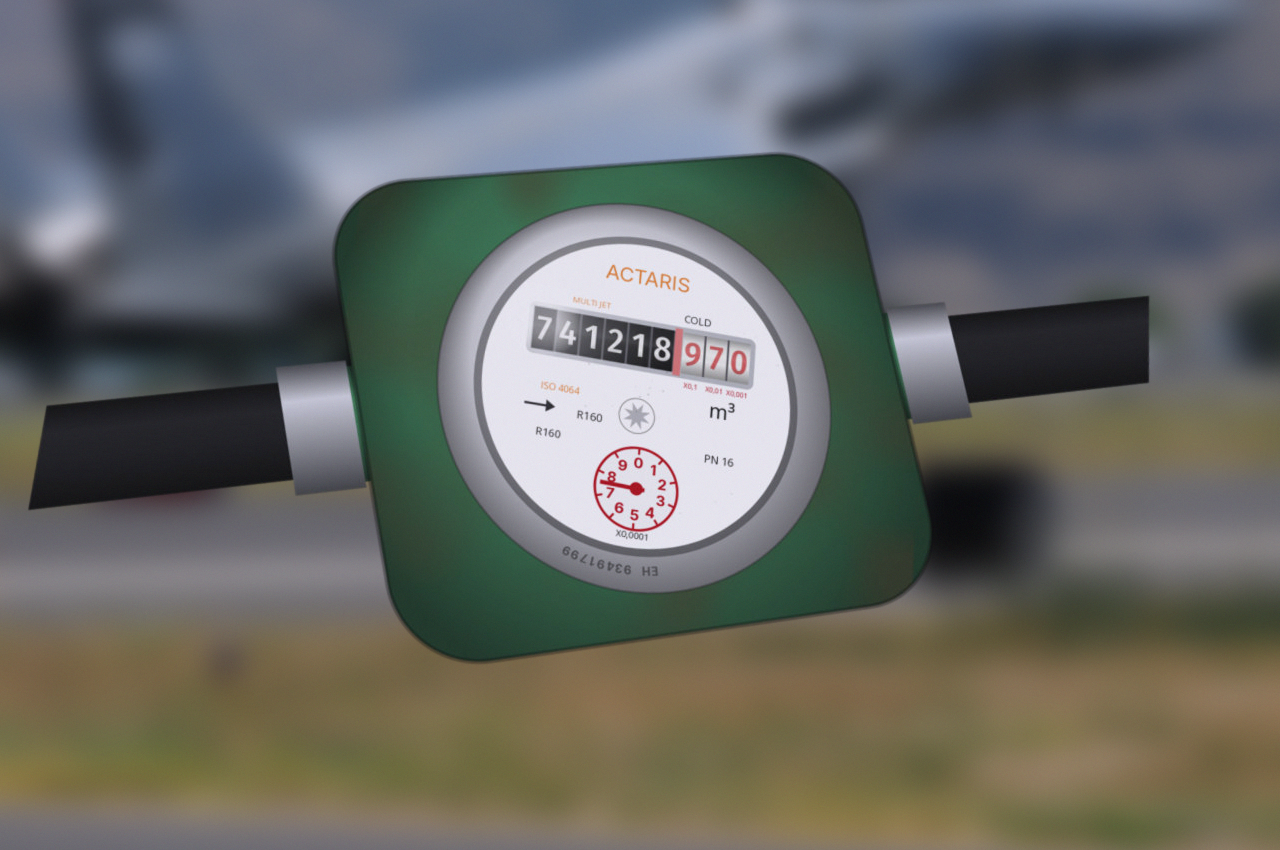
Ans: 741218.9707 m³
